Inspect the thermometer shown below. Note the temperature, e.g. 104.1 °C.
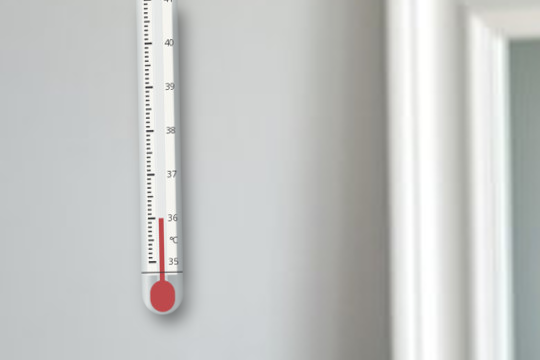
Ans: 36 °C
